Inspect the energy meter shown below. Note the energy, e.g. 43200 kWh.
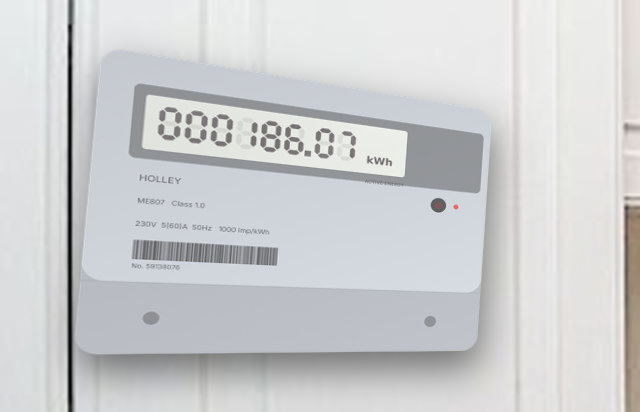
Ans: 186.07 kWh
